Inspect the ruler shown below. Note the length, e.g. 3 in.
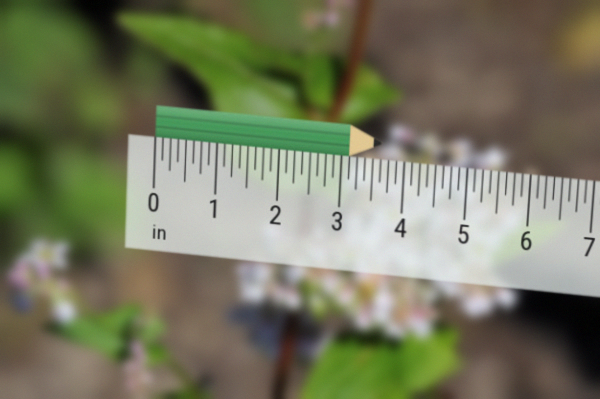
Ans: 3.625 in
